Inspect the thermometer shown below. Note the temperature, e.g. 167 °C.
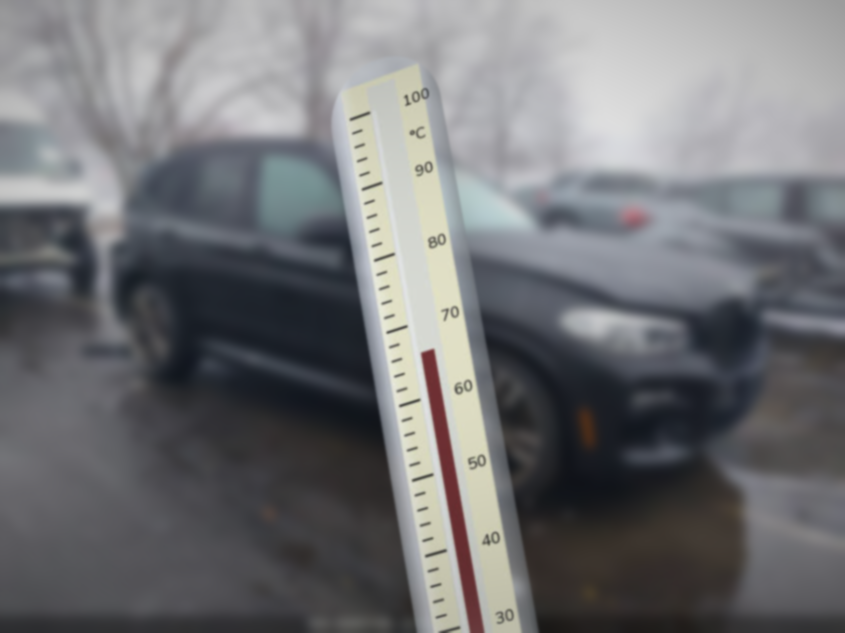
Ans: 66 °C
